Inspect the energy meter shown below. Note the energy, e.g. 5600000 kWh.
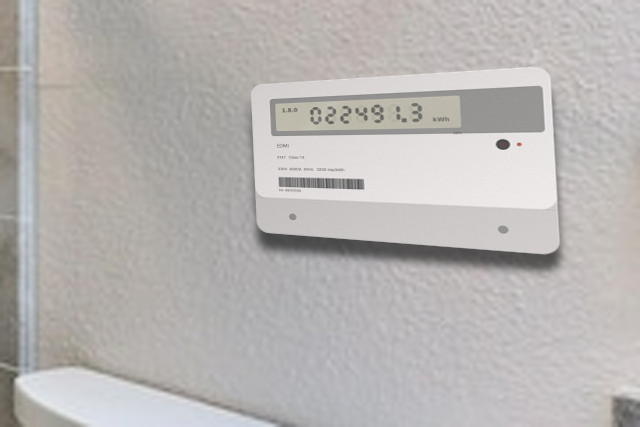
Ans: 22491.3 kWh
